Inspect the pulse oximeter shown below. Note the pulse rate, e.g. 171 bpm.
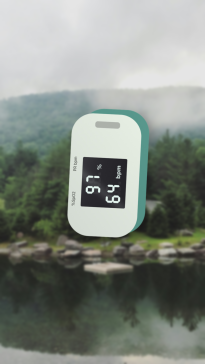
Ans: 64 bpm
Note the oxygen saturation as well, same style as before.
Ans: 97 %
